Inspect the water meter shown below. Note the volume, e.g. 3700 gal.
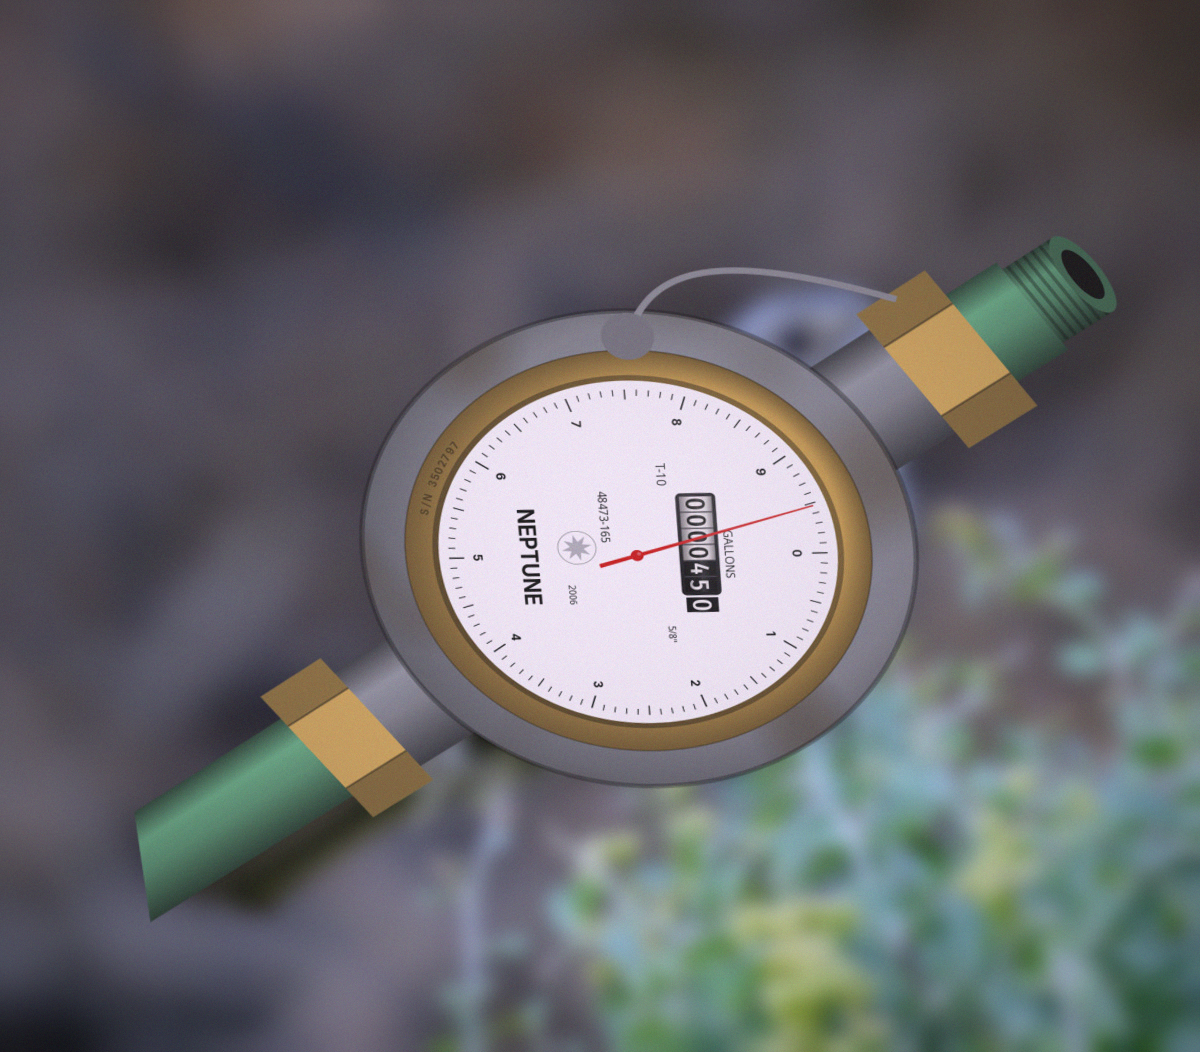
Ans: 449.5 gal
